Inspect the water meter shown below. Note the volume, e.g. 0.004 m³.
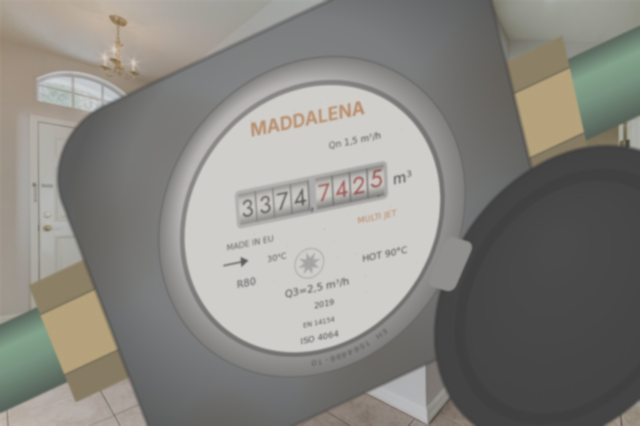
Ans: 3374.7425 m³
